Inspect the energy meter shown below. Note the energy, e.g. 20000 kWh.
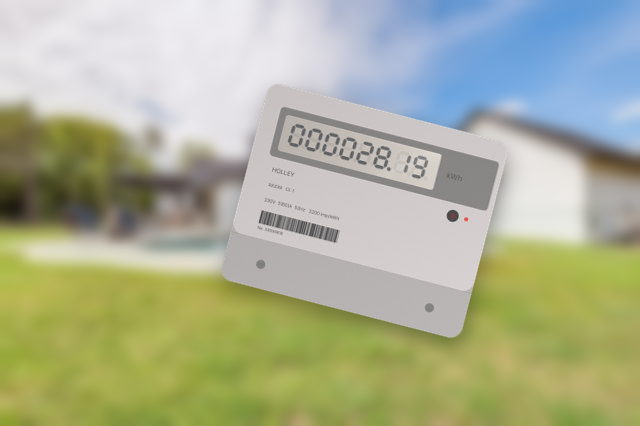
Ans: 28.19 kWh
